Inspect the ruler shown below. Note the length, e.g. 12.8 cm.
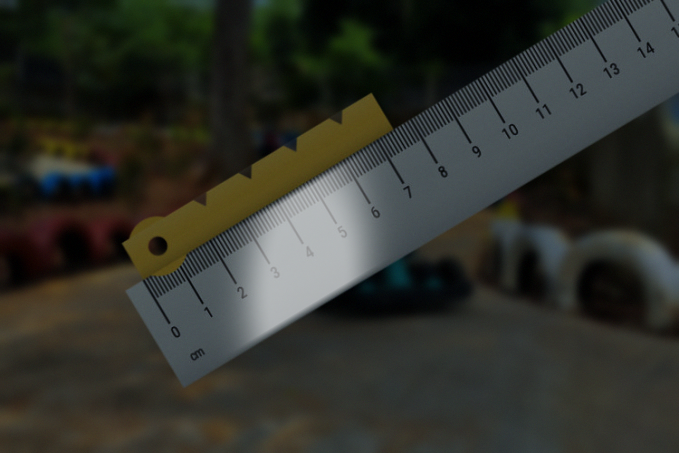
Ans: 7.5 cm
